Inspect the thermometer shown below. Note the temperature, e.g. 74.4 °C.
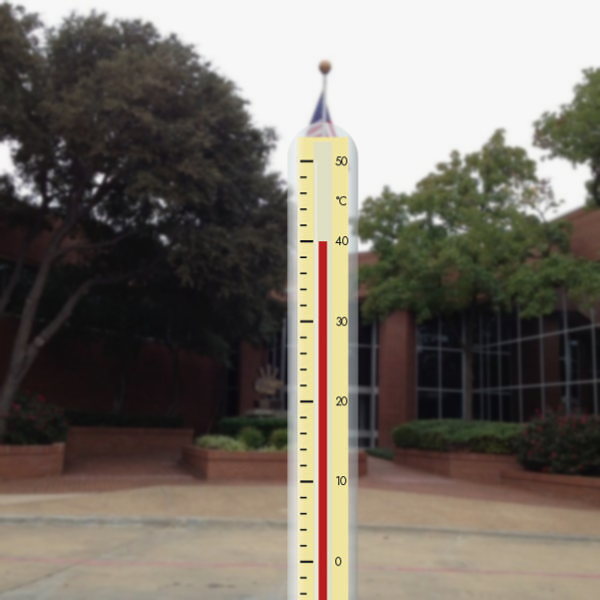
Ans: 40 °C
